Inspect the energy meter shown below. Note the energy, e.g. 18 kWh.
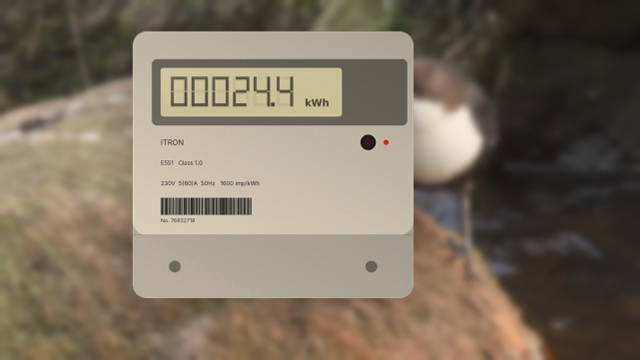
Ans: 24.4 kWh
